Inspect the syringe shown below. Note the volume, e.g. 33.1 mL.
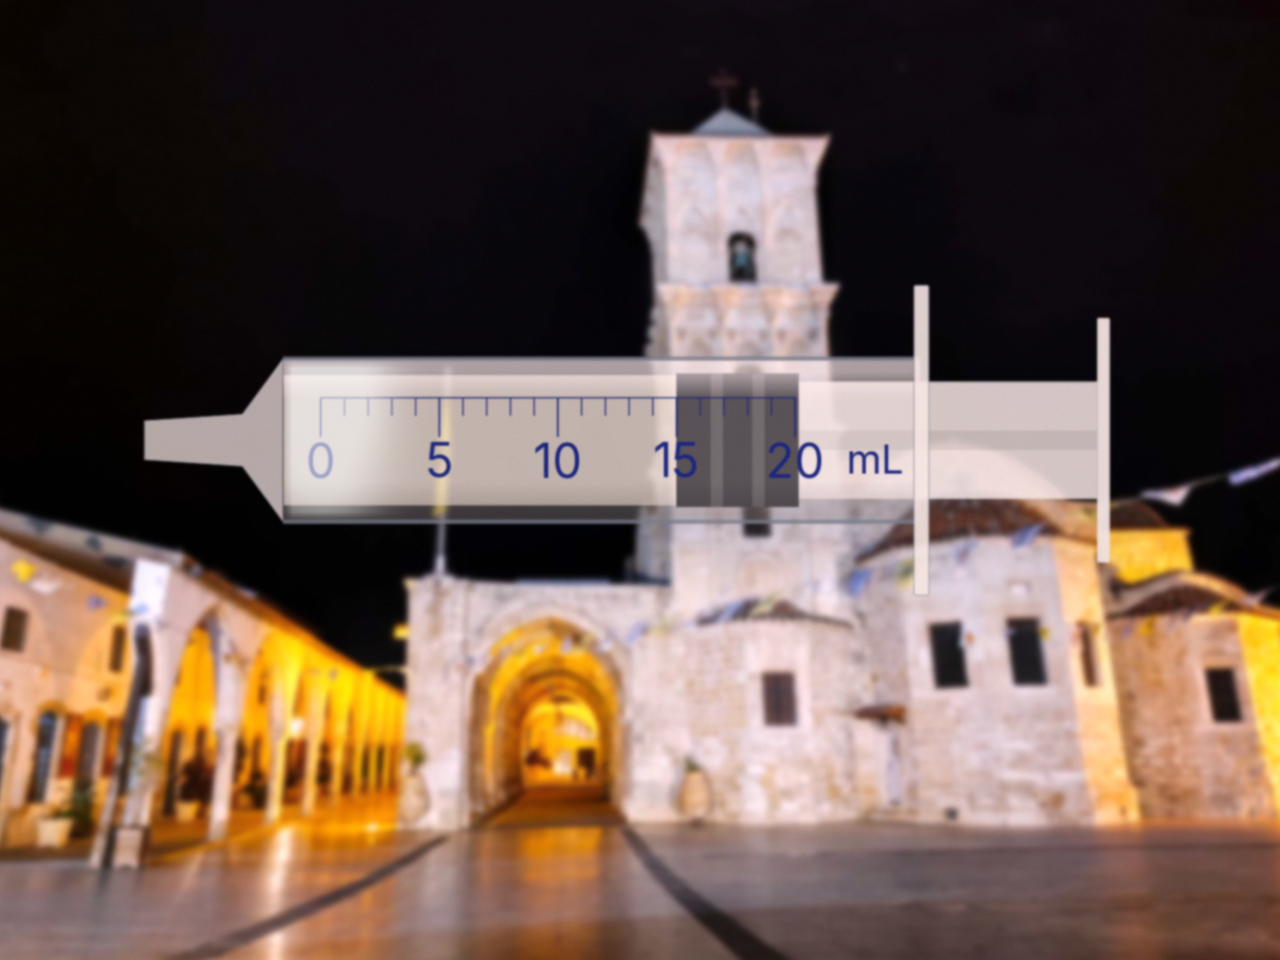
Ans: 15 mL
